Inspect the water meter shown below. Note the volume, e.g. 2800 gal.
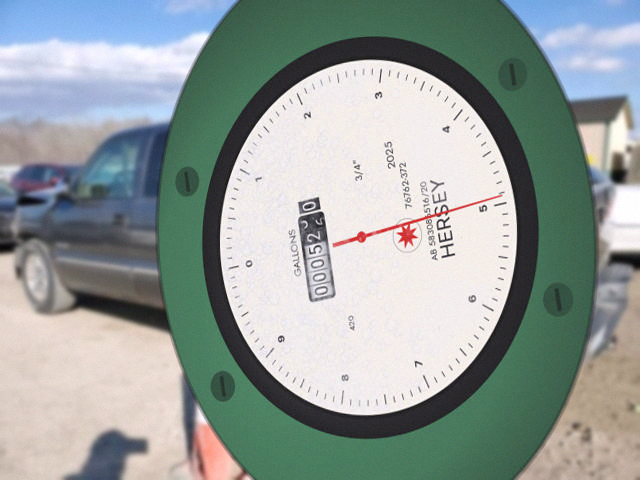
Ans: 5254.9 gal
